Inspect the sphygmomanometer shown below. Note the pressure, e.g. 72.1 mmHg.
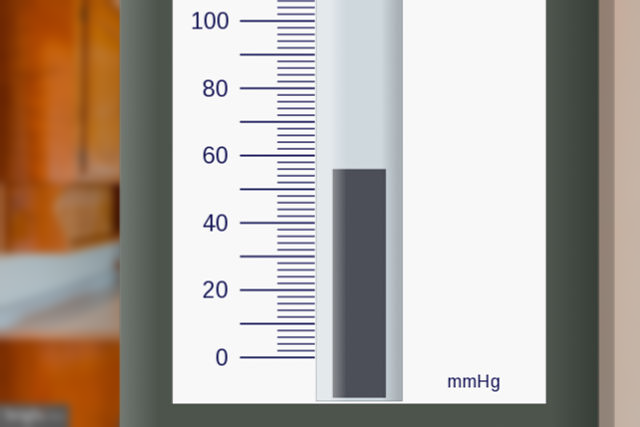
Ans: 56 mmHg
